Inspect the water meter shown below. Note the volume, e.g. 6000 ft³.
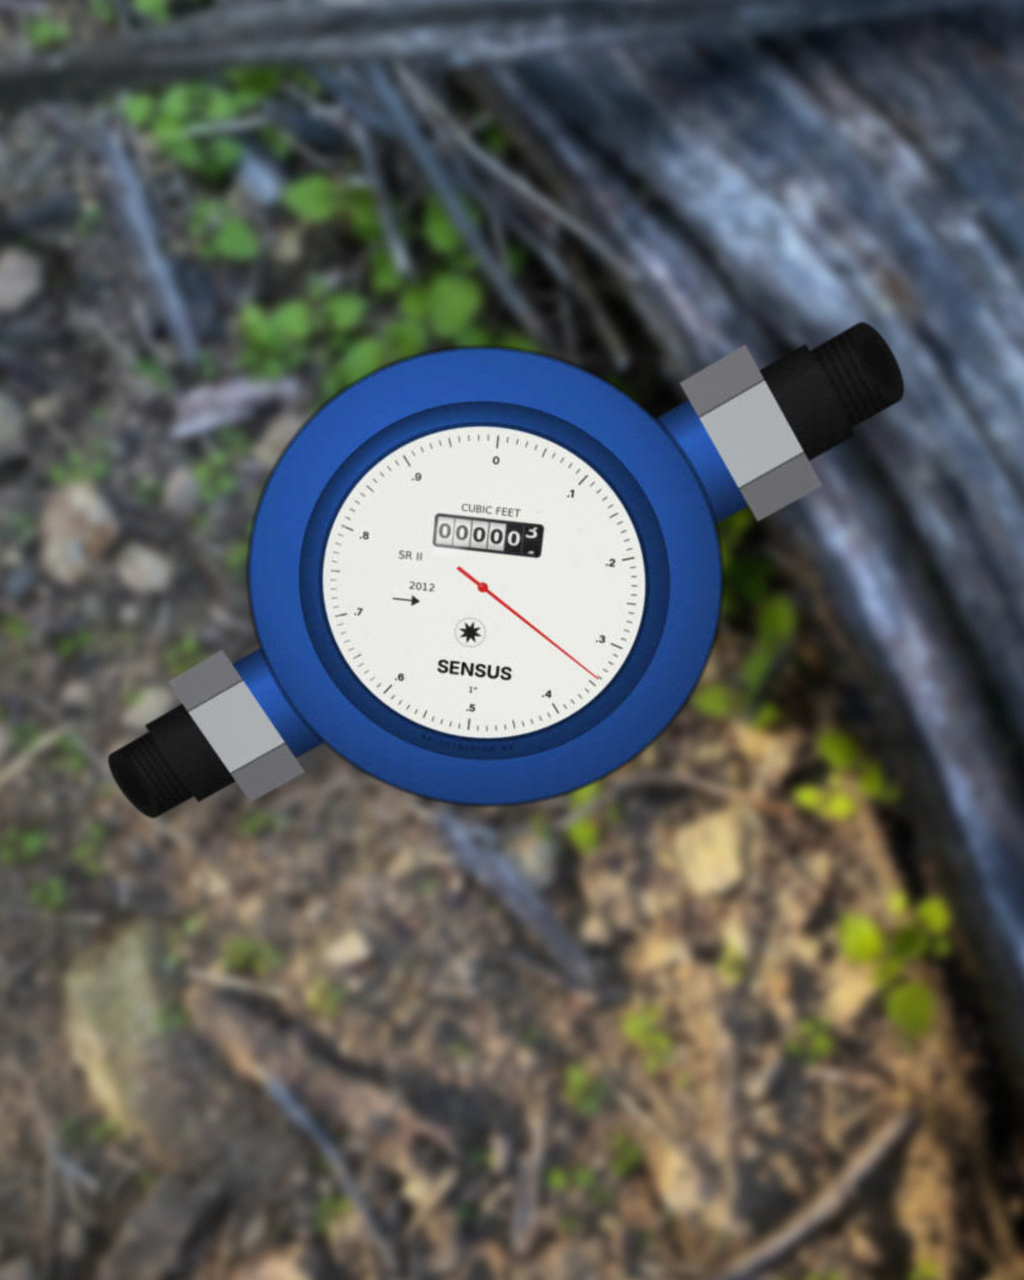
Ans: 3.34 ft³
